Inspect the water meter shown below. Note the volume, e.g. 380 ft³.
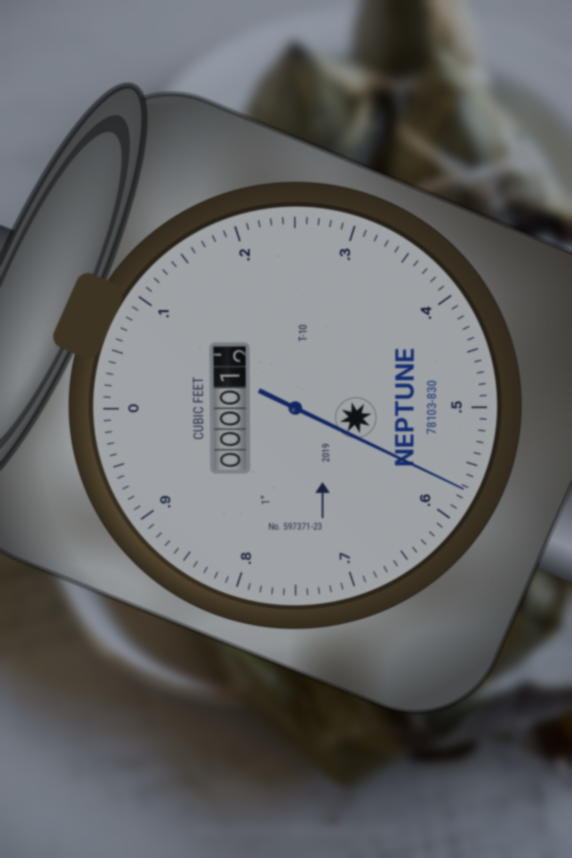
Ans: 11.57 ft³
